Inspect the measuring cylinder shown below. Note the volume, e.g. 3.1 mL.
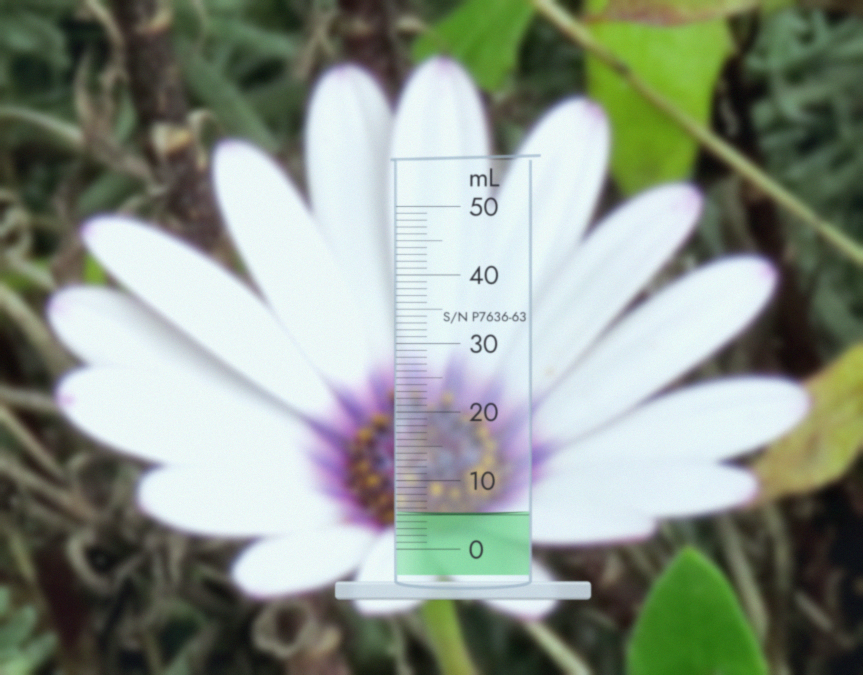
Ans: 5 mL
